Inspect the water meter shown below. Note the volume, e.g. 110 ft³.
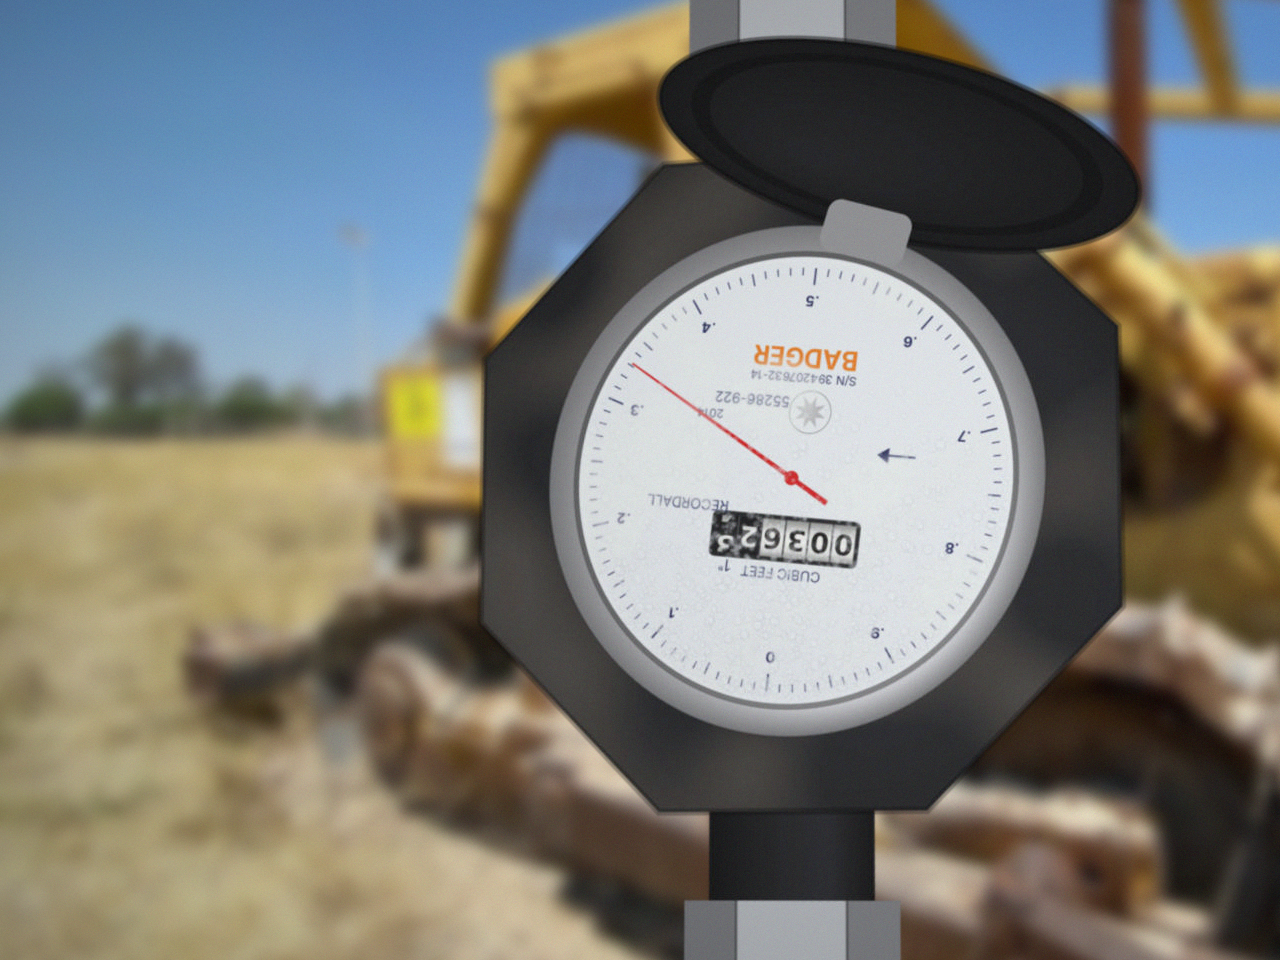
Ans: 3623.33 ft³
